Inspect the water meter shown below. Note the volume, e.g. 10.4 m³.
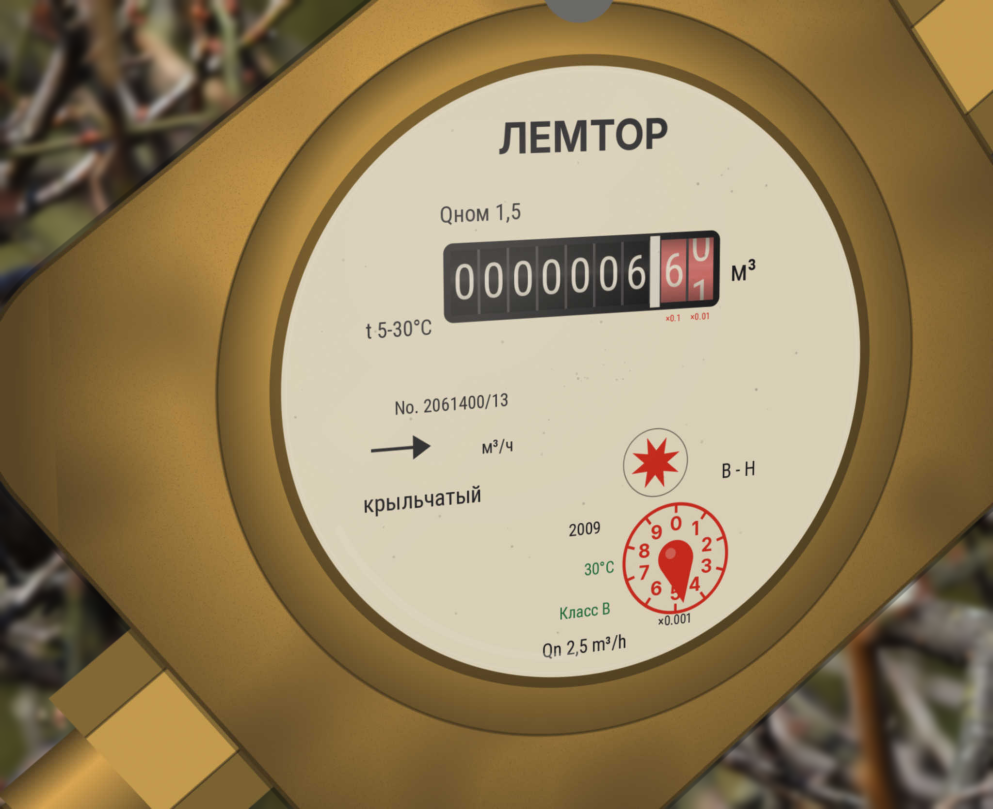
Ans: 6.604 m³
